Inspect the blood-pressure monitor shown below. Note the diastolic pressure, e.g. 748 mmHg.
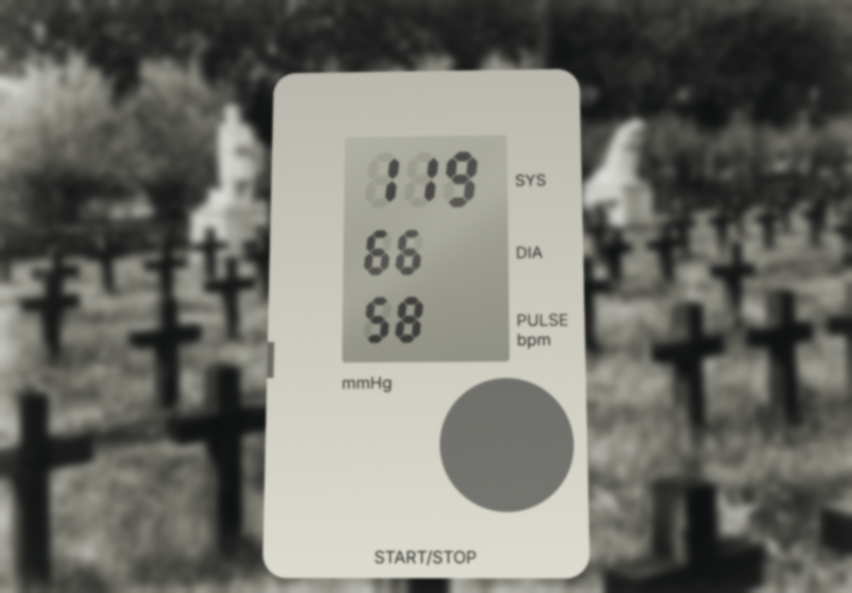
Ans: 66 mmHg
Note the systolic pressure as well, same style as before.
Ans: 119 mmHg
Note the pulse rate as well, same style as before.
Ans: 58 bpm
